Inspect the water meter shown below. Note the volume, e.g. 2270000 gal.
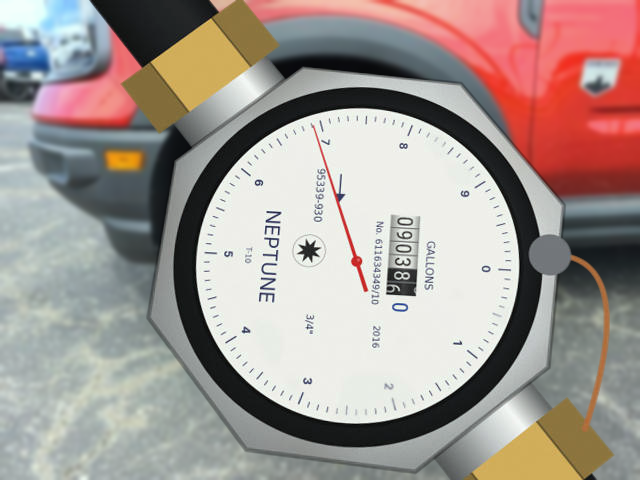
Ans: 903856.9 gal
